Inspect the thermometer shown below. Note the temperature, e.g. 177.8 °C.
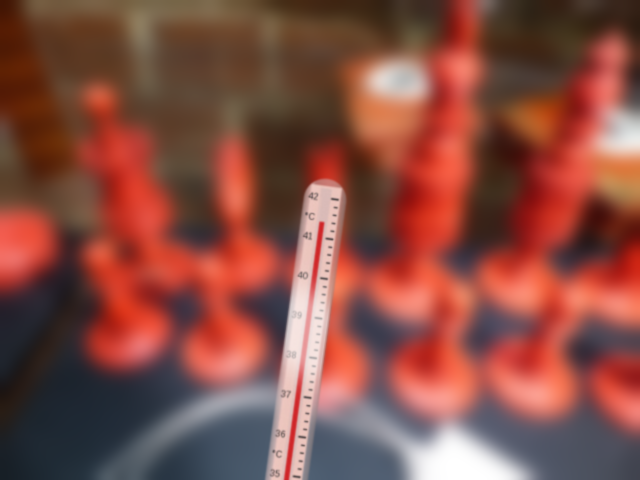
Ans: 41.4 °C
